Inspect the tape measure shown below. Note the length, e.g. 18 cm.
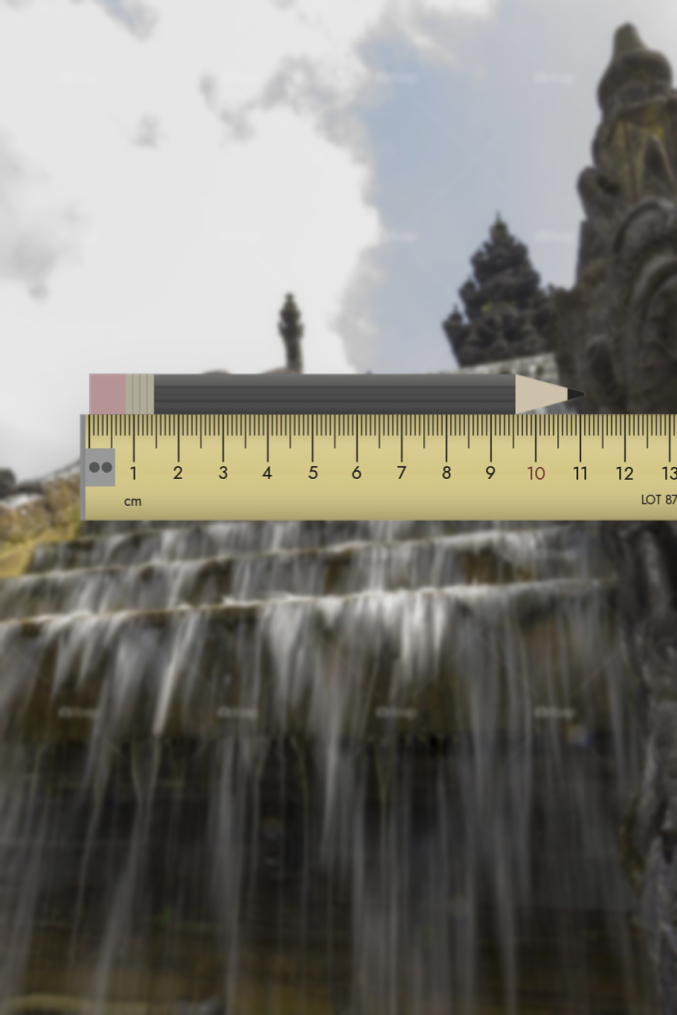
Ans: 11.1 cm
